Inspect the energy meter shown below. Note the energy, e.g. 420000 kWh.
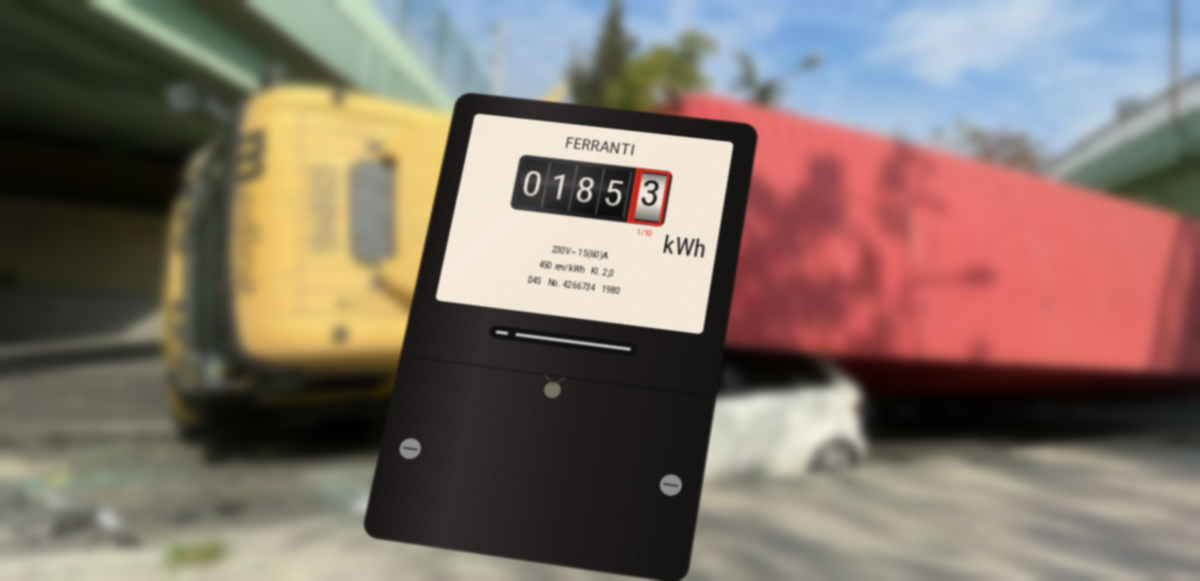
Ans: 185.3 kWh
